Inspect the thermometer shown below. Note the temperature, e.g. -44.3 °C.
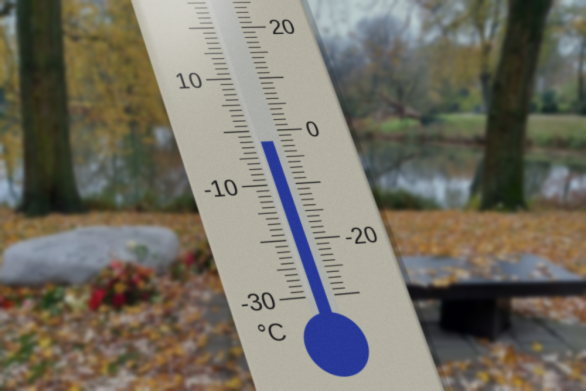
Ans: -2 °C
